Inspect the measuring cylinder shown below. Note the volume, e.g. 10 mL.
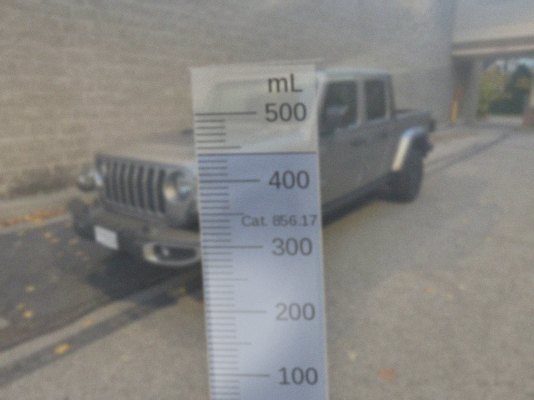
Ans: 440 mL
